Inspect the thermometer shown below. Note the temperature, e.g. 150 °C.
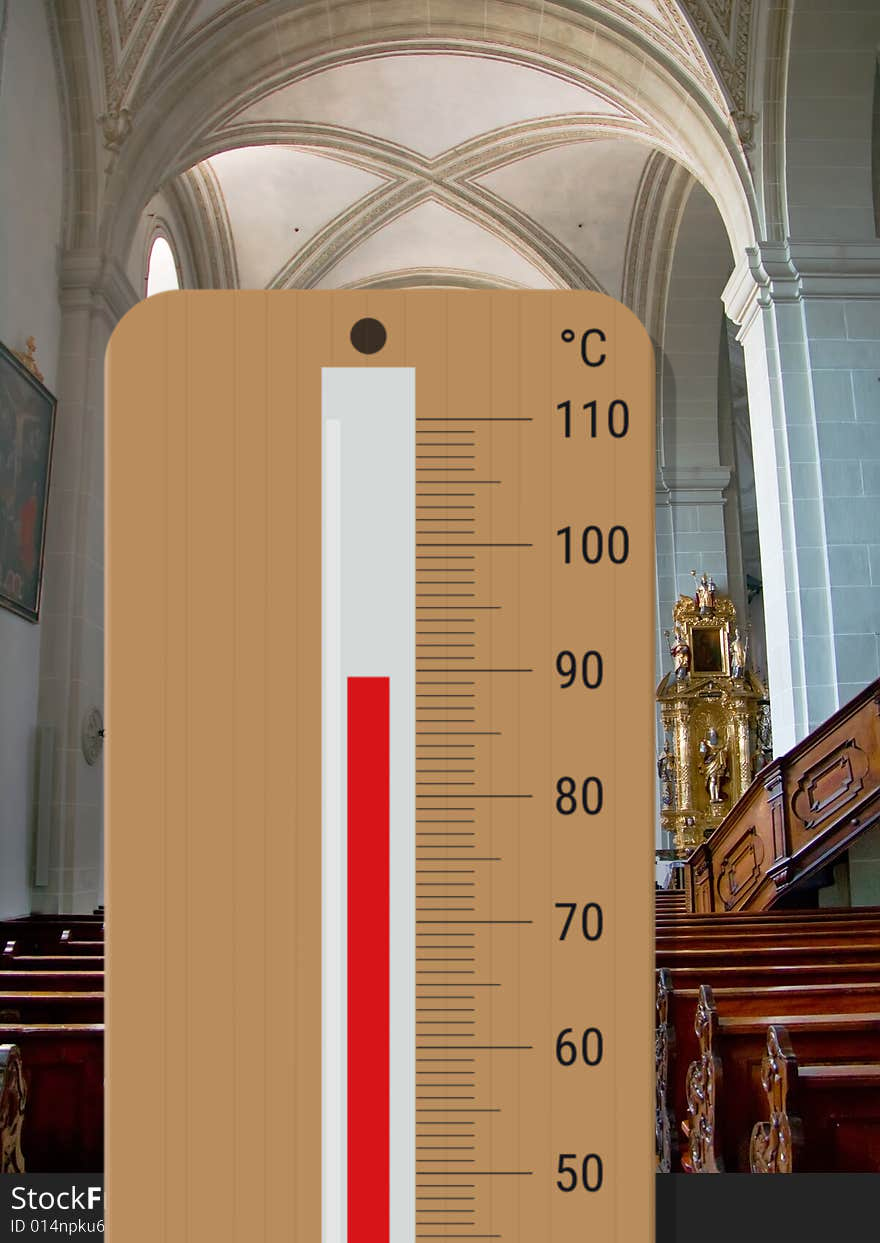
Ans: 89.5 °C
